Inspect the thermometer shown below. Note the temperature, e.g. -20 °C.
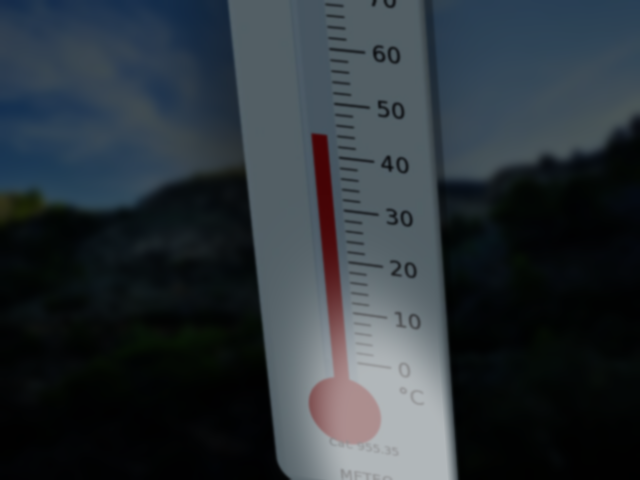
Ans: 44 °C
